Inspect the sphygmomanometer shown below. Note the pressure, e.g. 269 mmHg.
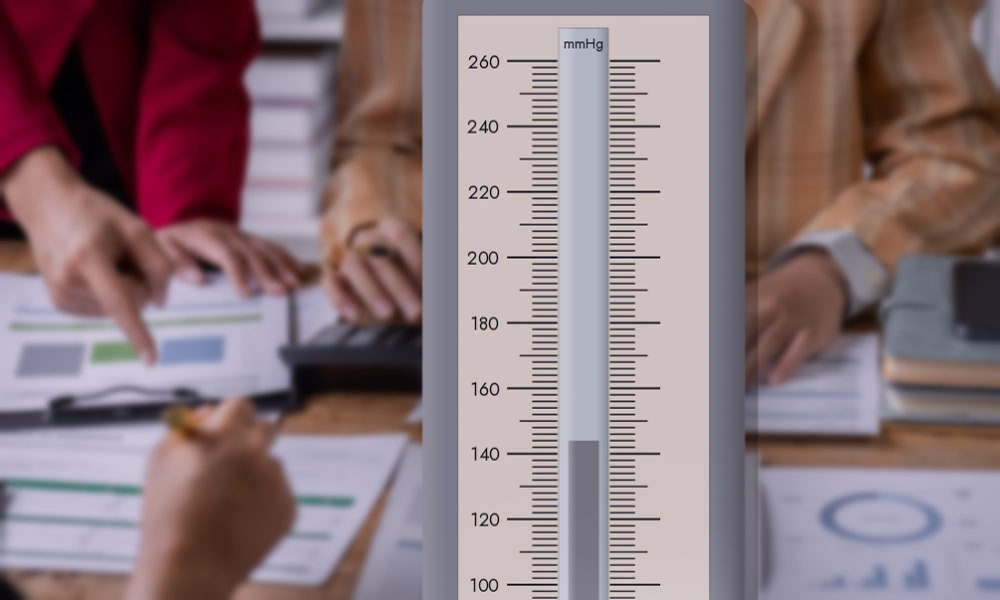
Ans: 144 mmHg
